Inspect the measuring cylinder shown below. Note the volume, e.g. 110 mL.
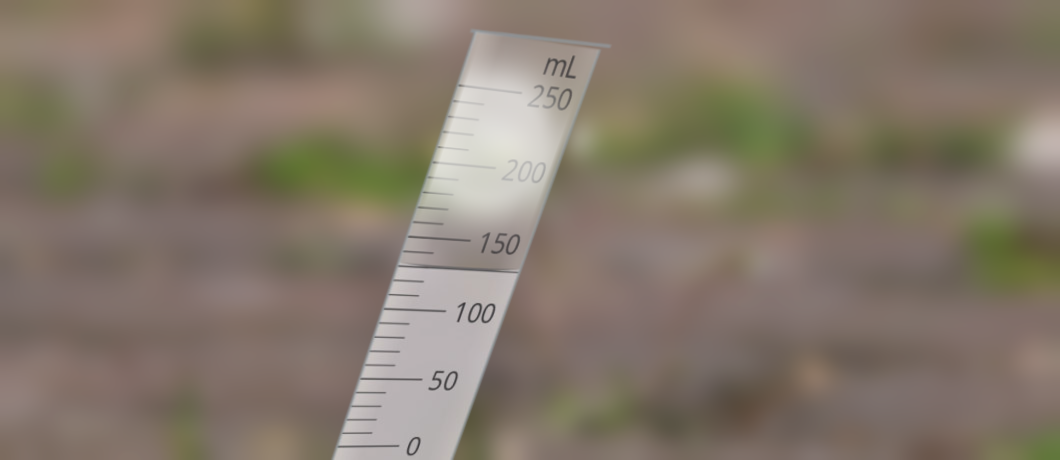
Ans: 130 mL
